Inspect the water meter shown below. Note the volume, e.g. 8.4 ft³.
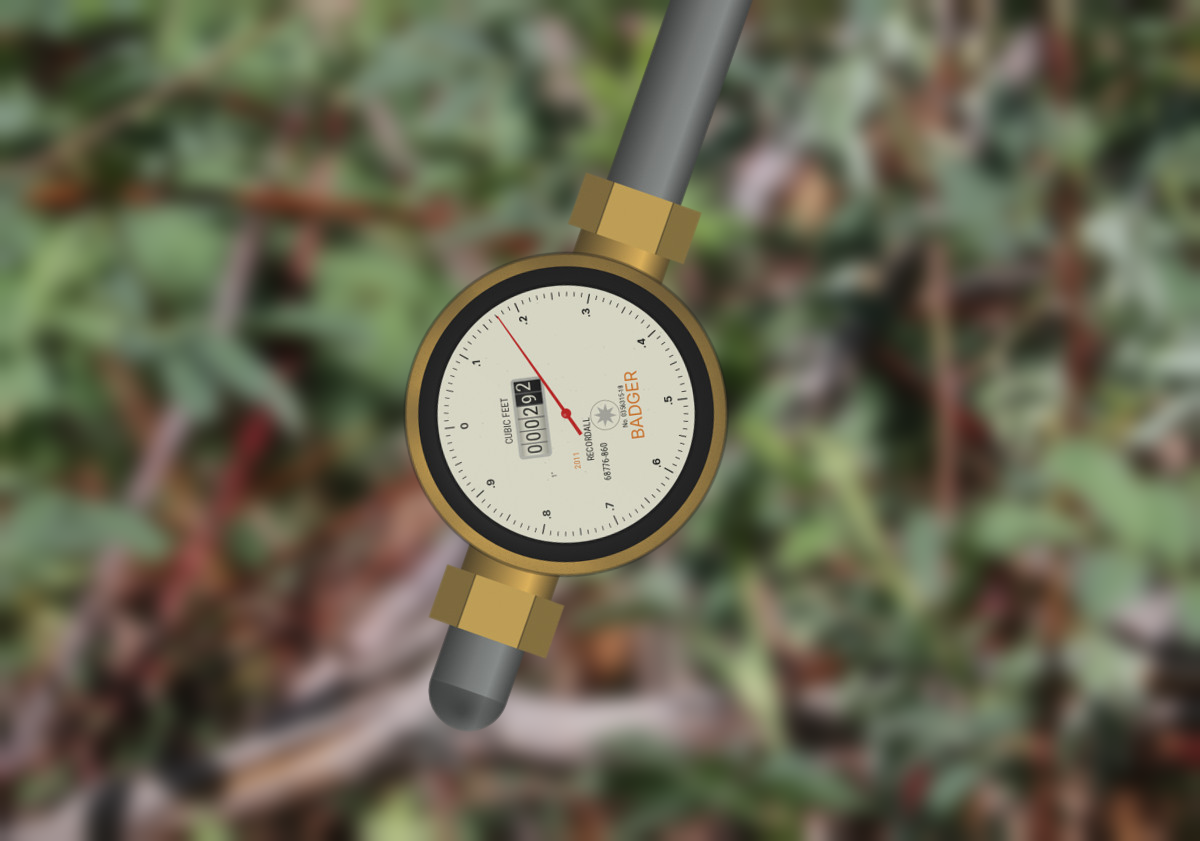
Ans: 292.17 ft³
